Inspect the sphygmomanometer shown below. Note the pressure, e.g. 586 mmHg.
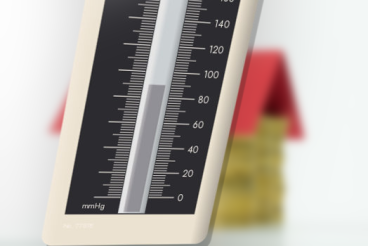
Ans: 90 mmHg
